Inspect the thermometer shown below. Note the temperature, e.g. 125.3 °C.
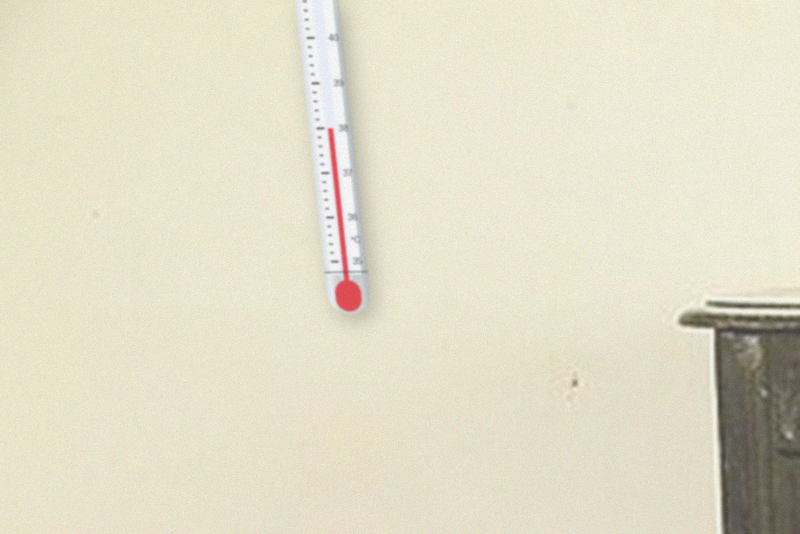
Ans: 38 °C
